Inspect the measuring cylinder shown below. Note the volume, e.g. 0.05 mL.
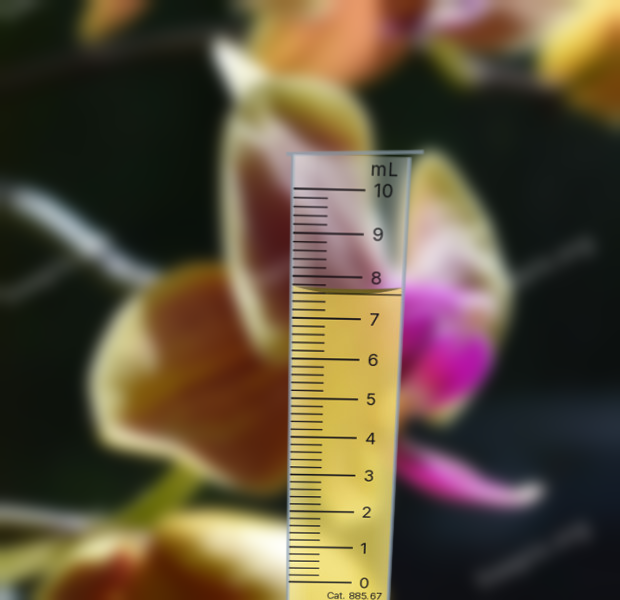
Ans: 7.6 mL
